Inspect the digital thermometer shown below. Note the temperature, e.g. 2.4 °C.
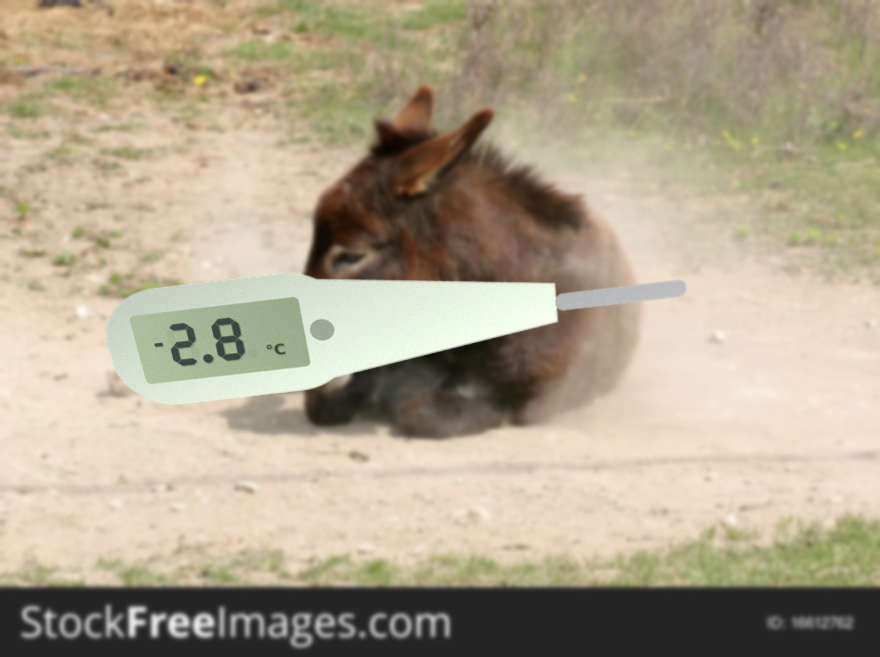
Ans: -2.8 °C
